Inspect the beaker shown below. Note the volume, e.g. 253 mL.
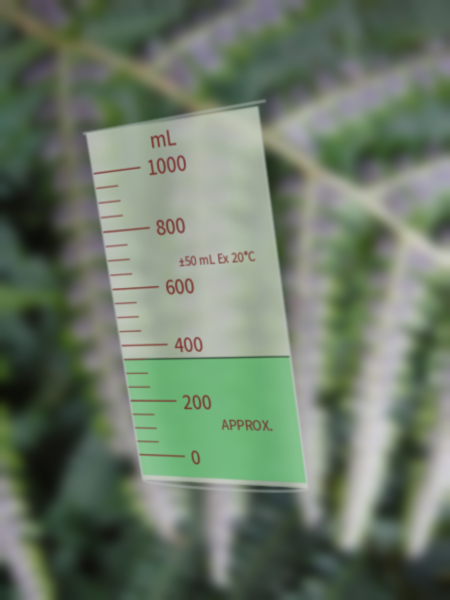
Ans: 350 mL
